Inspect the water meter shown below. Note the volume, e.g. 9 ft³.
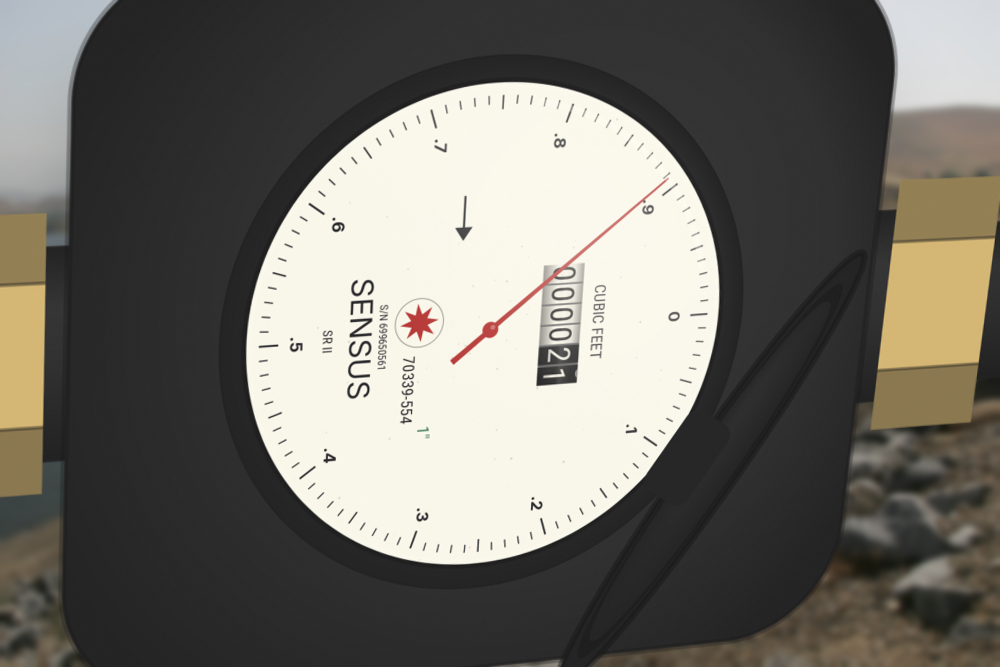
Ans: 20.89 ft³
